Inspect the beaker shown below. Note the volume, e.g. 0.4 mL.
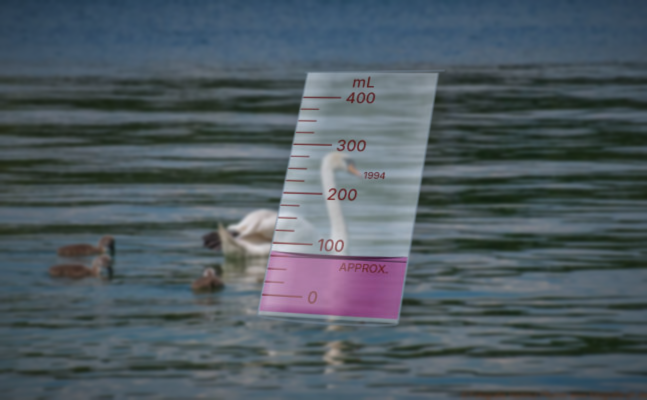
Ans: 75 mL
